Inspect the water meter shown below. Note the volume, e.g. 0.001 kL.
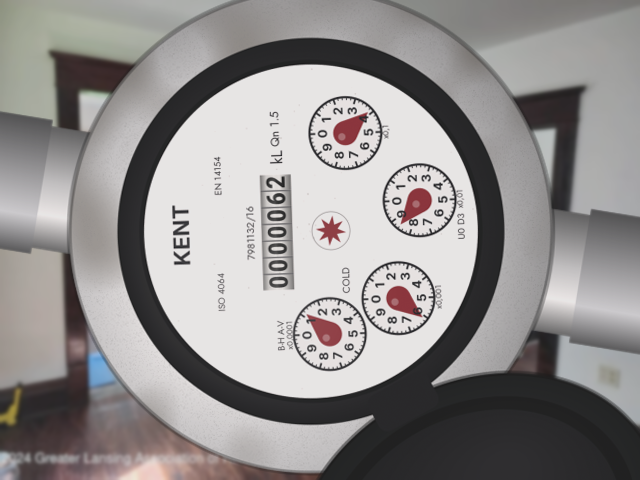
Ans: 62.3861 kL
